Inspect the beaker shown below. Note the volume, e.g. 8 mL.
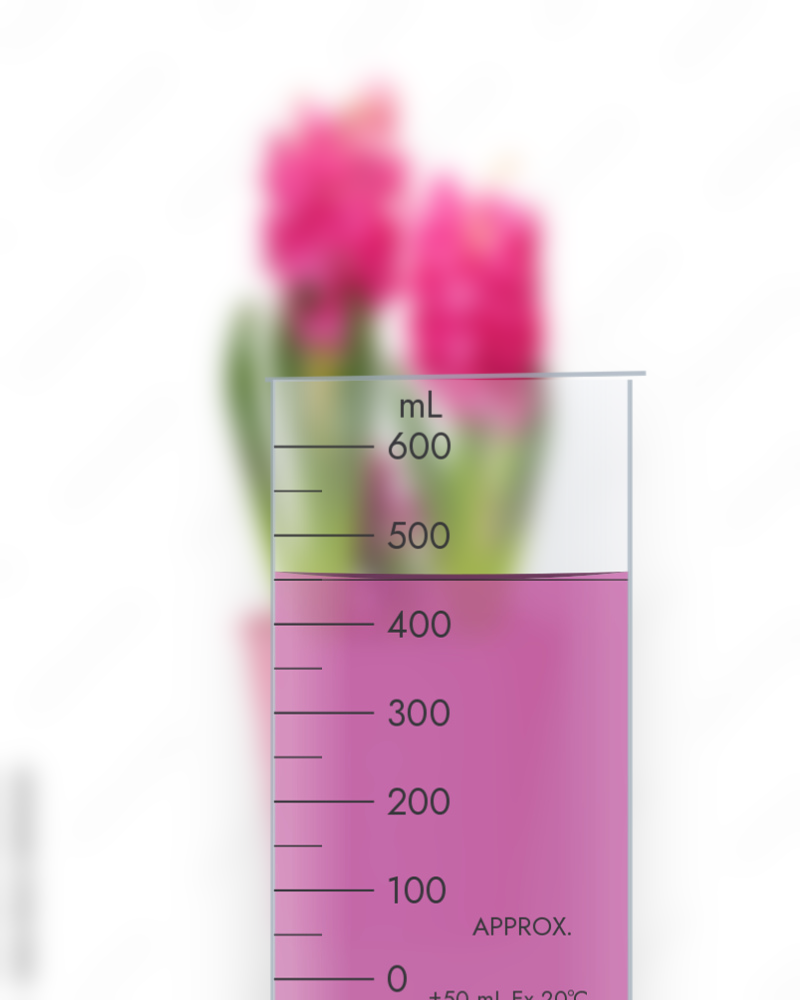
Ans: 450 mL
